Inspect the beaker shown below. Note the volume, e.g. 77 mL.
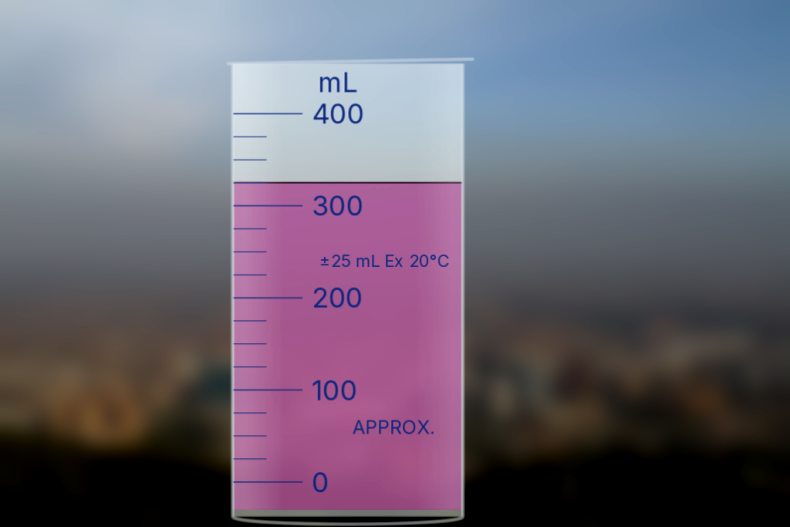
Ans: 325 mL
